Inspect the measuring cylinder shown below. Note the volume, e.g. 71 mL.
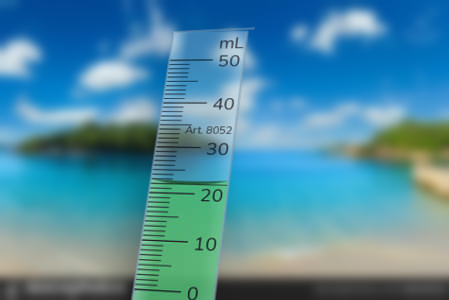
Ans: 22 mL
